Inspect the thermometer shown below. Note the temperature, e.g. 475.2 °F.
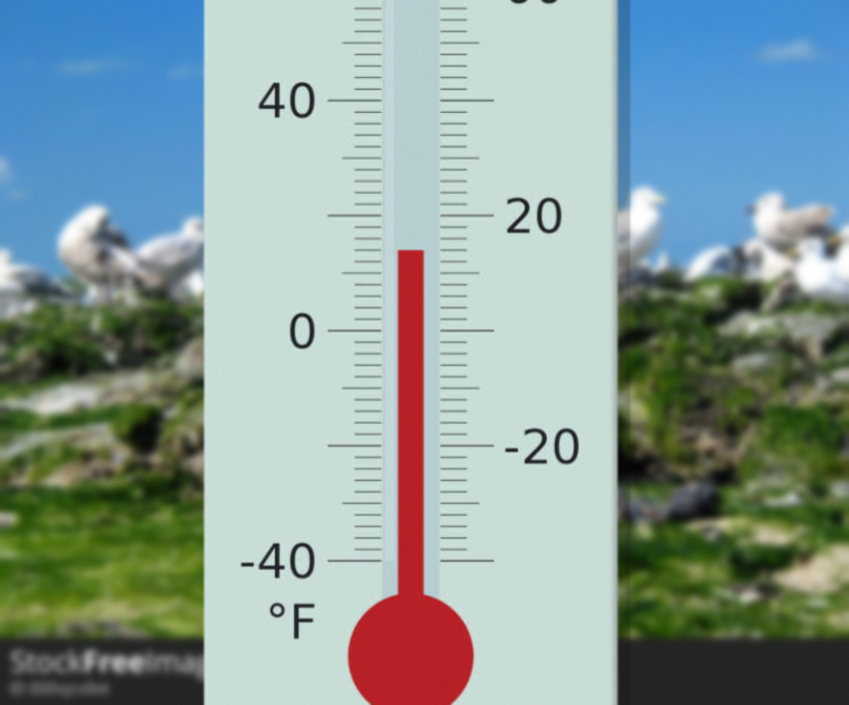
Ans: 14 °F
